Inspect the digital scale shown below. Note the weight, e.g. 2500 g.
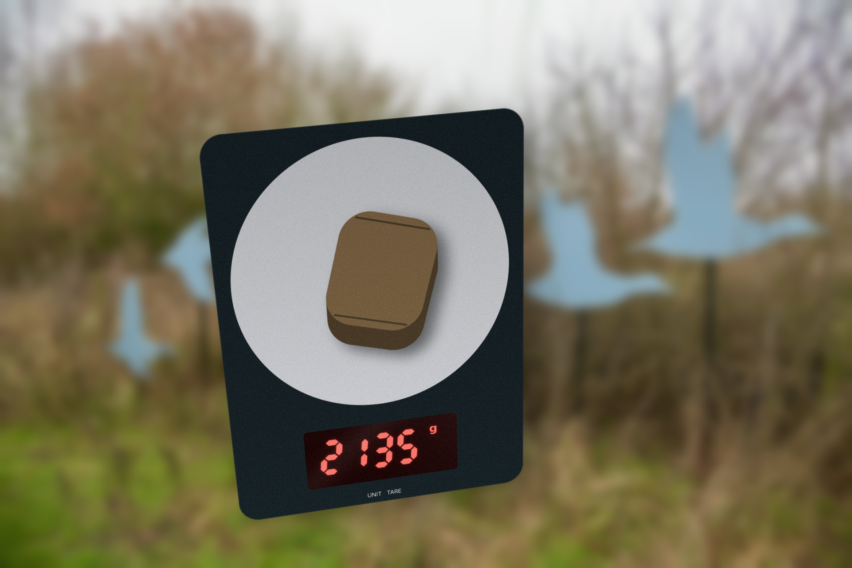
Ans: 2135 g
